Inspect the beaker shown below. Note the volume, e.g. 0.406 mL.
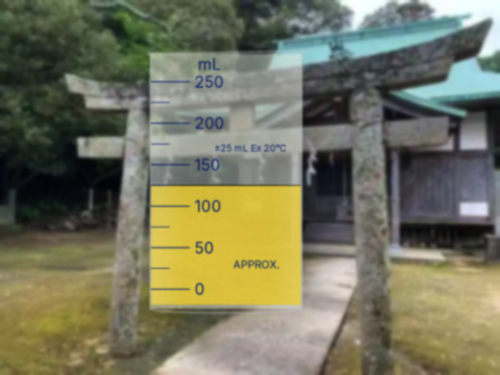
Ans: 125 mL
